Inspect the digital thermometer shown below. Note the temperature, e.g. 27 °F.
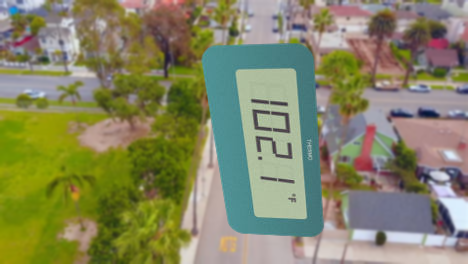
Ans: 102.1 °F
